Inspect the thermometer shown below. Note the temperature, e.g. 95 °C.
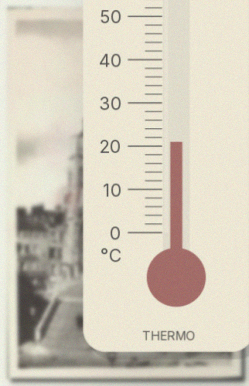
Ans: 21 °C
